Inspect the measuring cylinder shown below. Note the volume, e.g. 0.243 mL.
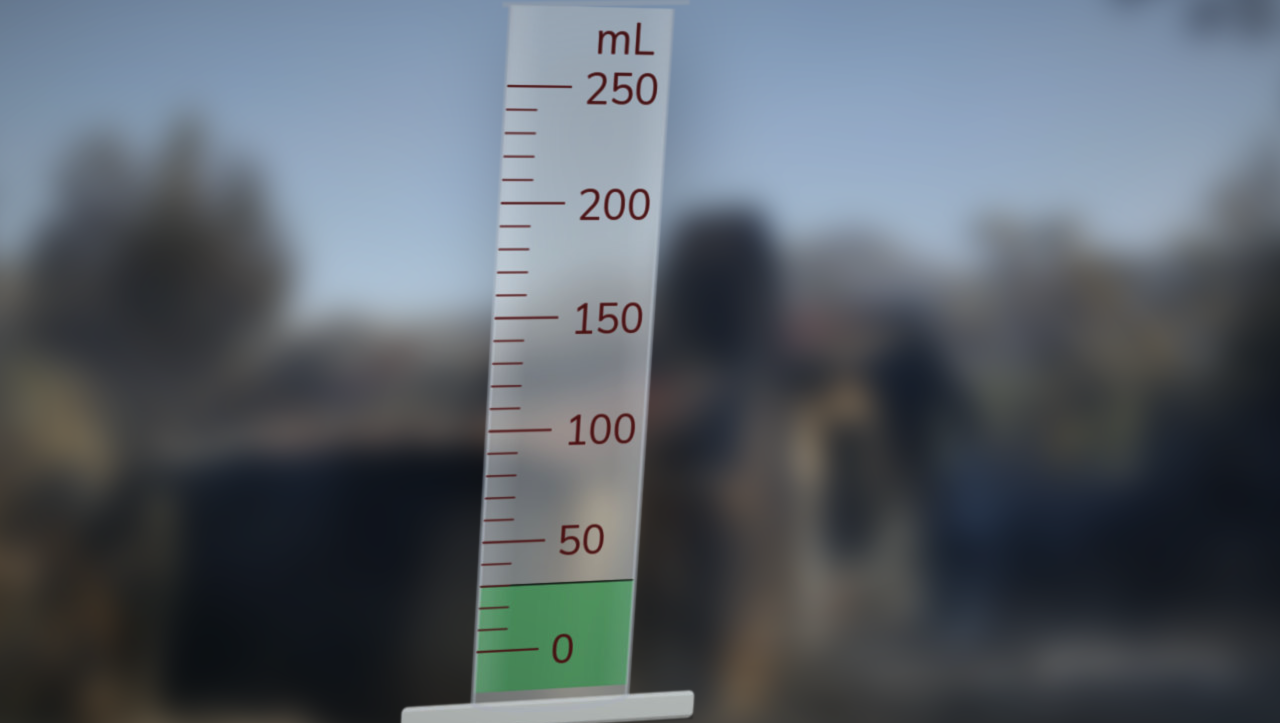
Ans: 30 mL
